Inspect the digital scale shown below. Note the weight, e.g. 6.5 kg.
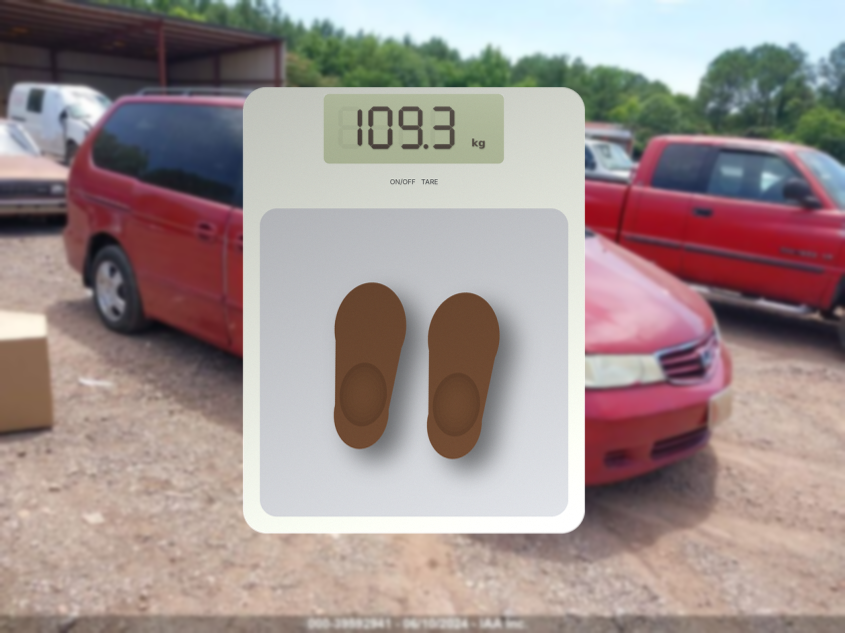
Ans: 109.3 kg
